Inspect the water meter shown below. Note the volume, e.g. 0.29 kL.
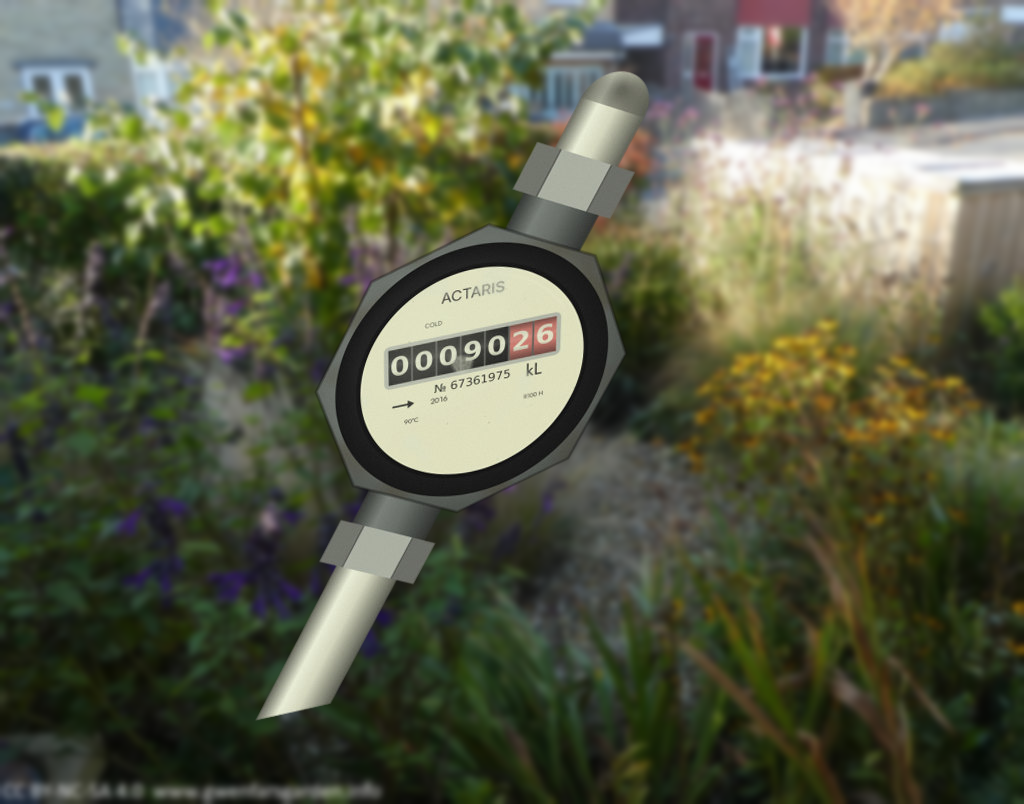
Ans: 90.26 kL
